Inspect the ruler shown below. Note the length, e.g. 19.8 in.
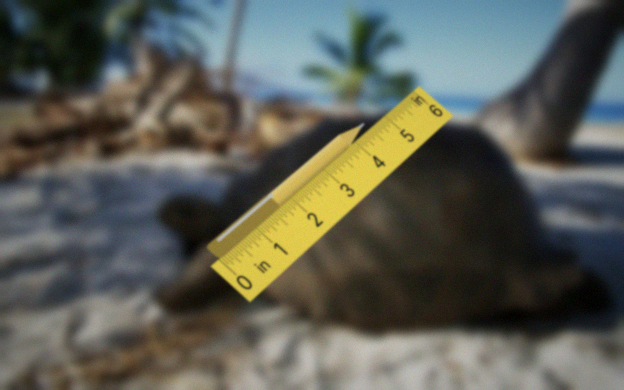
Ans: 4.5 in
